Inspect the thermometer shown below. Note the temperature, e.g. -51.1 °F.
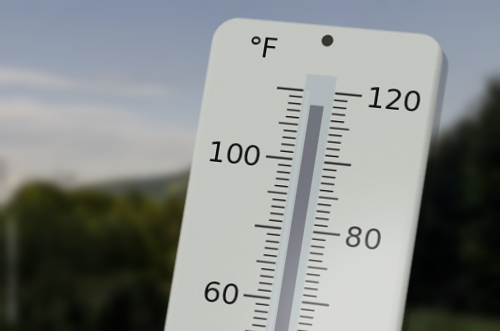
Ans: 116 °F
